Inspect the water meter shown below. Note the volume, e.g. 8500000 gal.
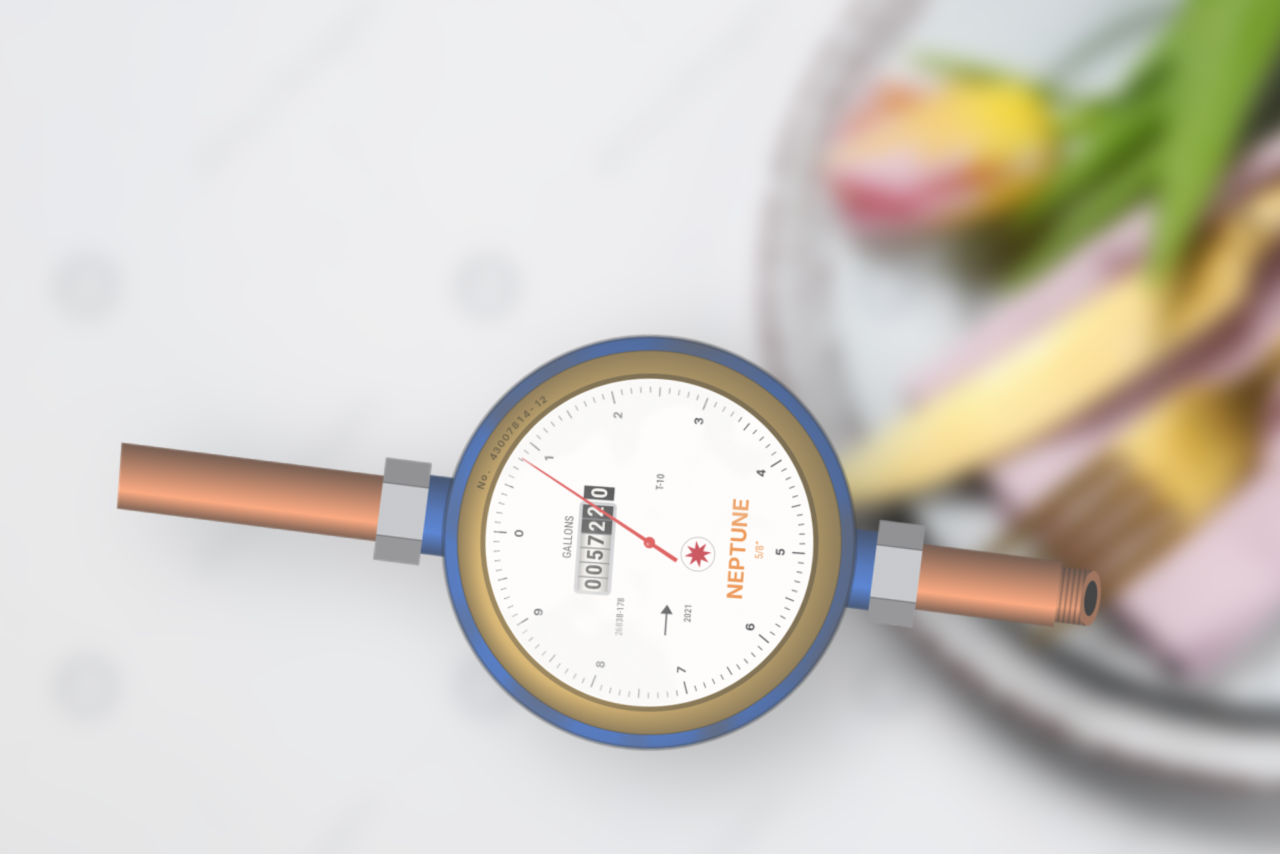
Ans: 57220.8 gal
